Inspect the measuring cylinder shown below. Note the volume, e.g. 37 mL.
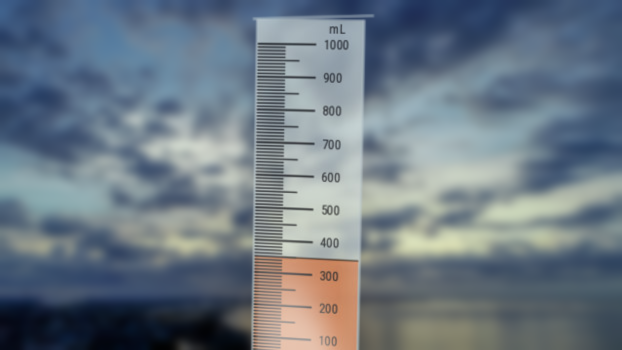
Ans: 350 mL
